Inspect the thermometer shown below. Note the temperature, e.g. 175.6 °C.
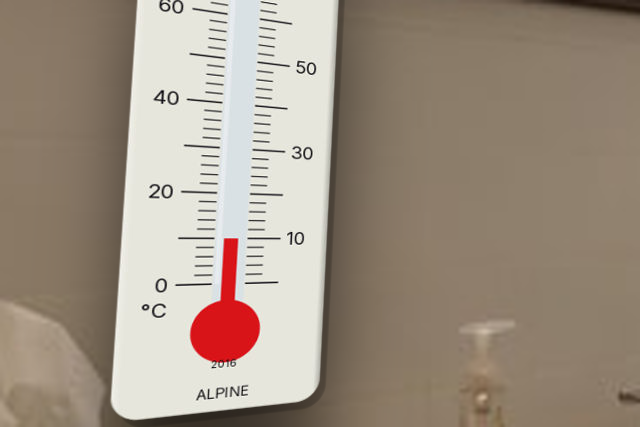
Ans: 10 °C
